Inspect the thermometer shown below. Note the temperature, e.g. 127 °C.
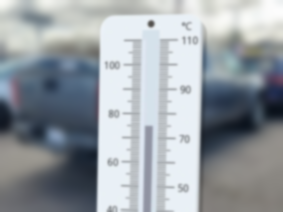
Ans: 75 °C
